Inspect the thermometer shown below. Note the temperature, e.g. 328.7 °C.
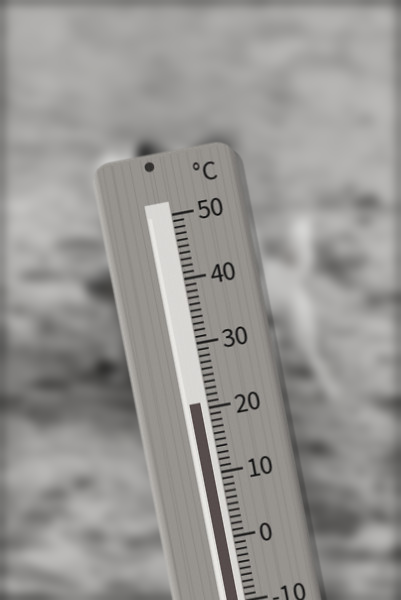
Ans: 21 °C
